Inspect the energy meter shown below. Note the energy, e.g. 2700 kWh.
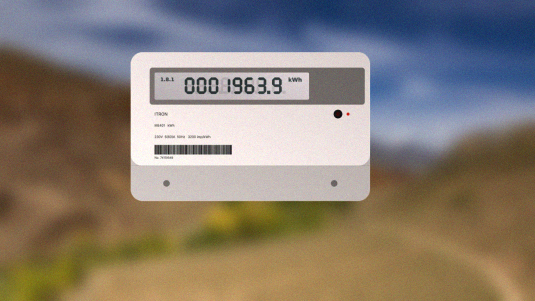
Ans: 1963.9 kWh
